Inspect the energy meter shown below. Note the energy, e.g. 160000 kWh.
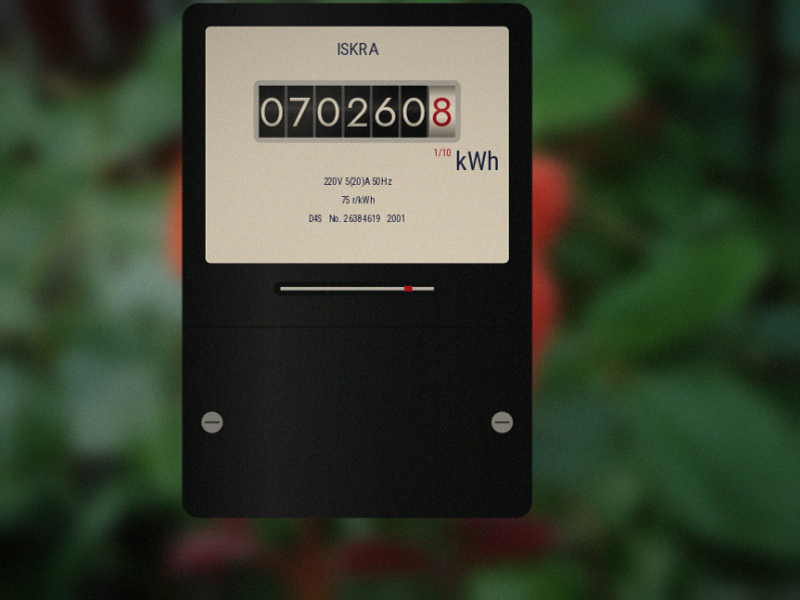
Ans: 70260.8 kWh
